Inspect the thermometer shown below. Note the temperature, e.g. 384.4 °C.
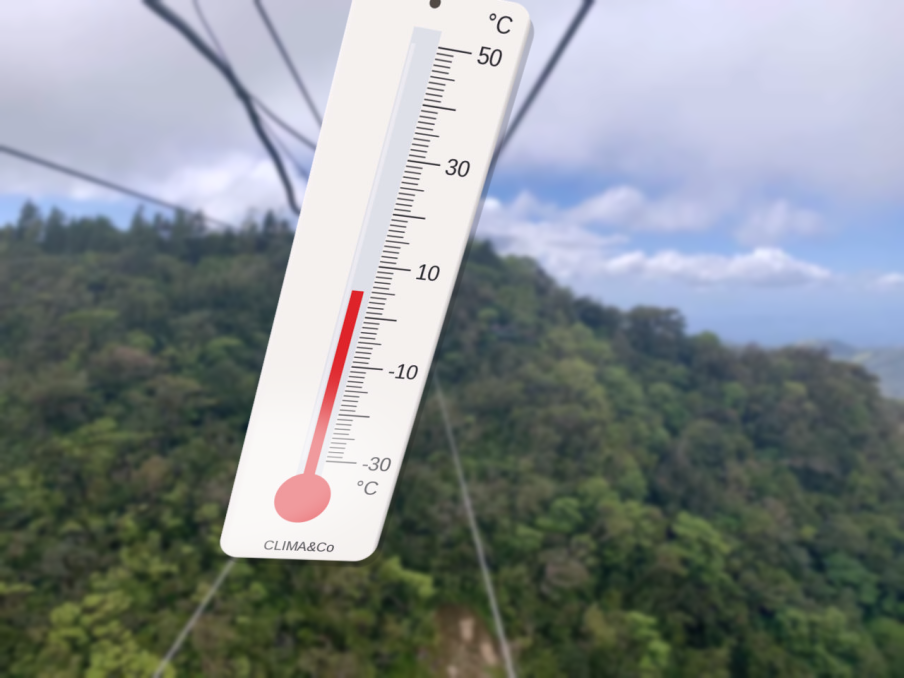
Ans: 5 °C
